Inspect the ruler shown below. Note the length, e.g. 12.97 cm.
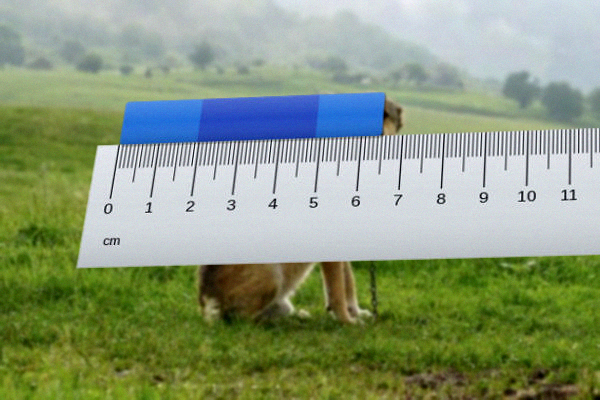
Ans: 6.5 cm
